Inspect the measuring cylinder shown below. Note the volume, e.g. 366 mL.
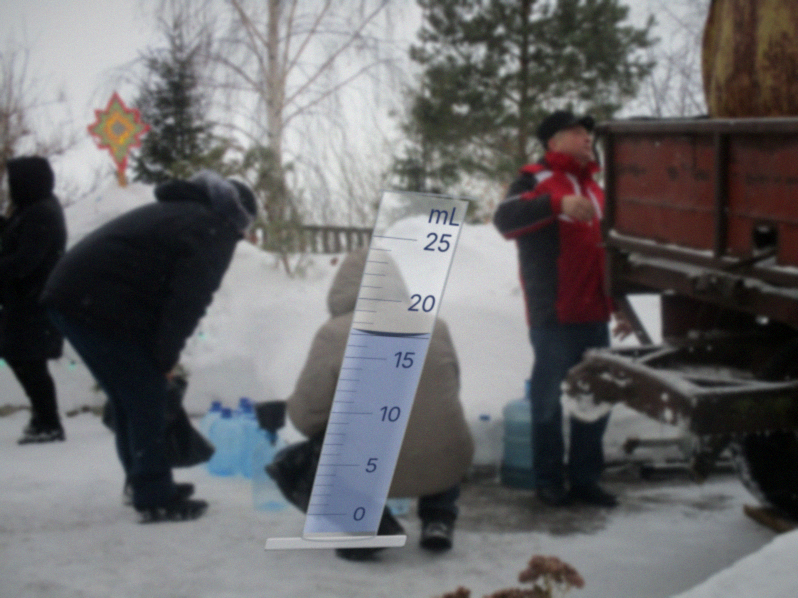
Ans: 17 mL
